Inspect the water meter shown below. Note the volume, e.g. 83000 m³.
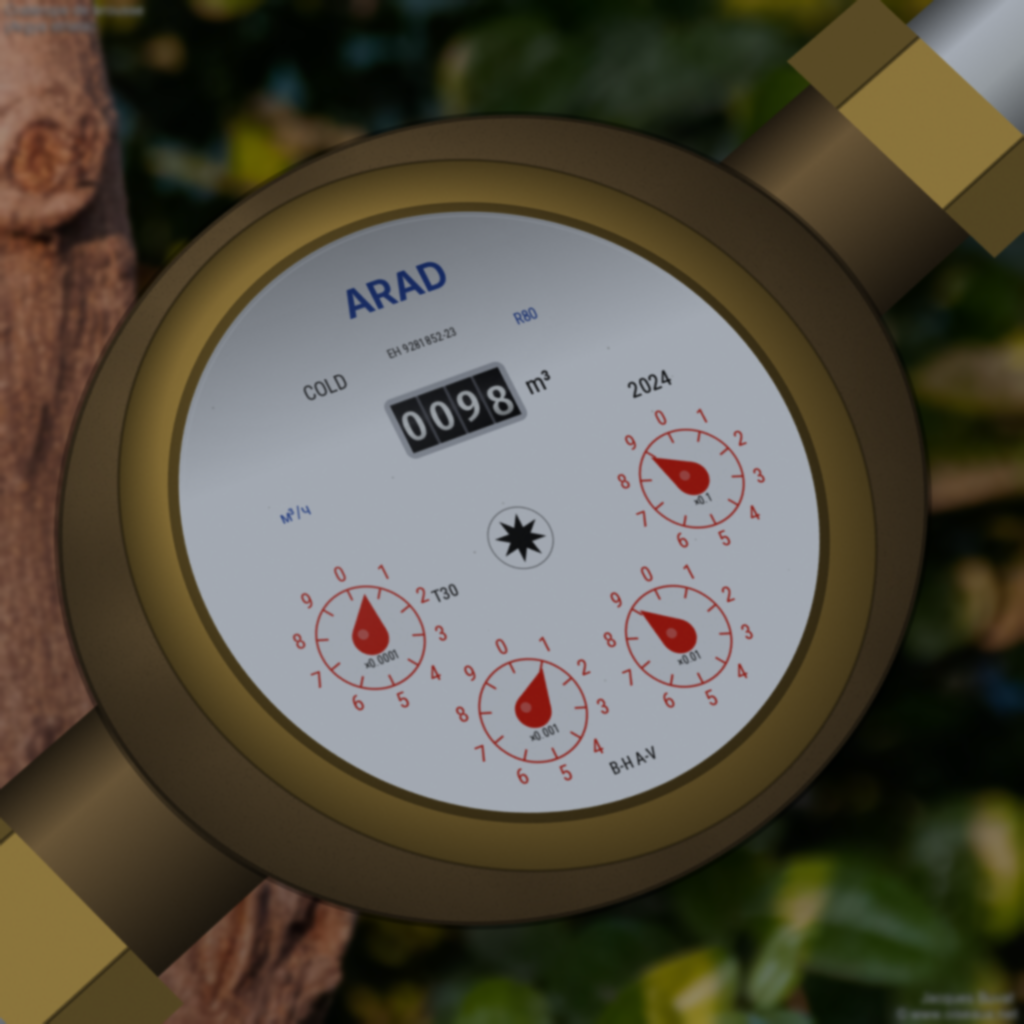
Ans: 97.8910 m³
